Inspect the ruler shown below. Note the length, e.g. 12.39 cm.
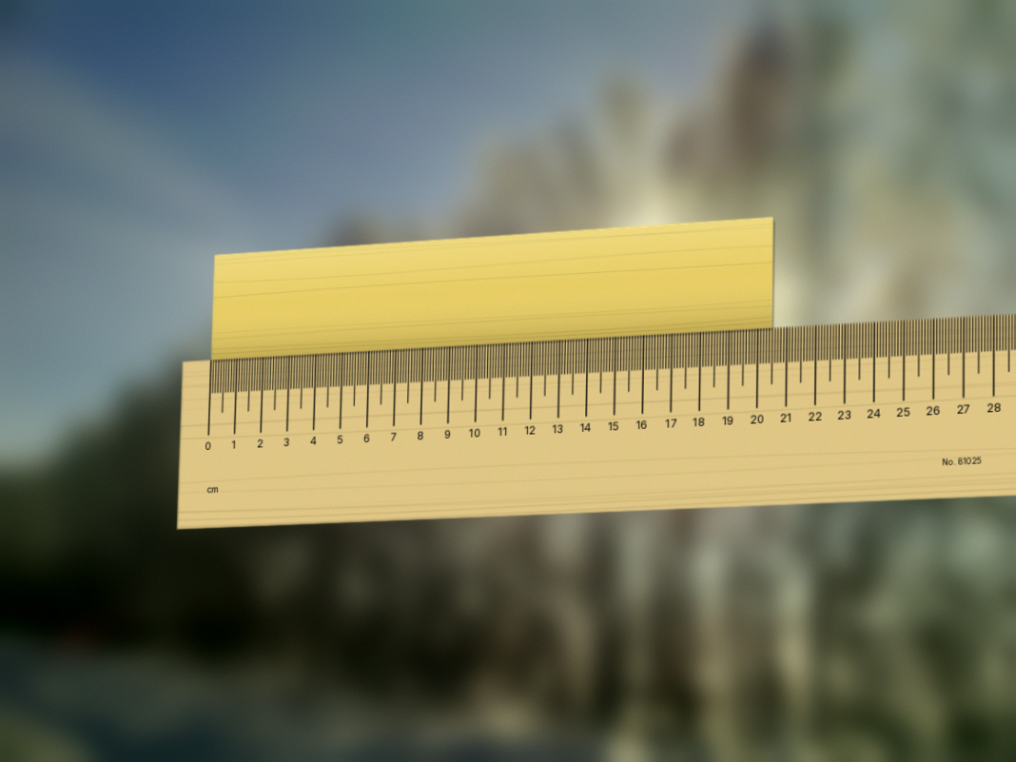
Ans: 20.5 cm
